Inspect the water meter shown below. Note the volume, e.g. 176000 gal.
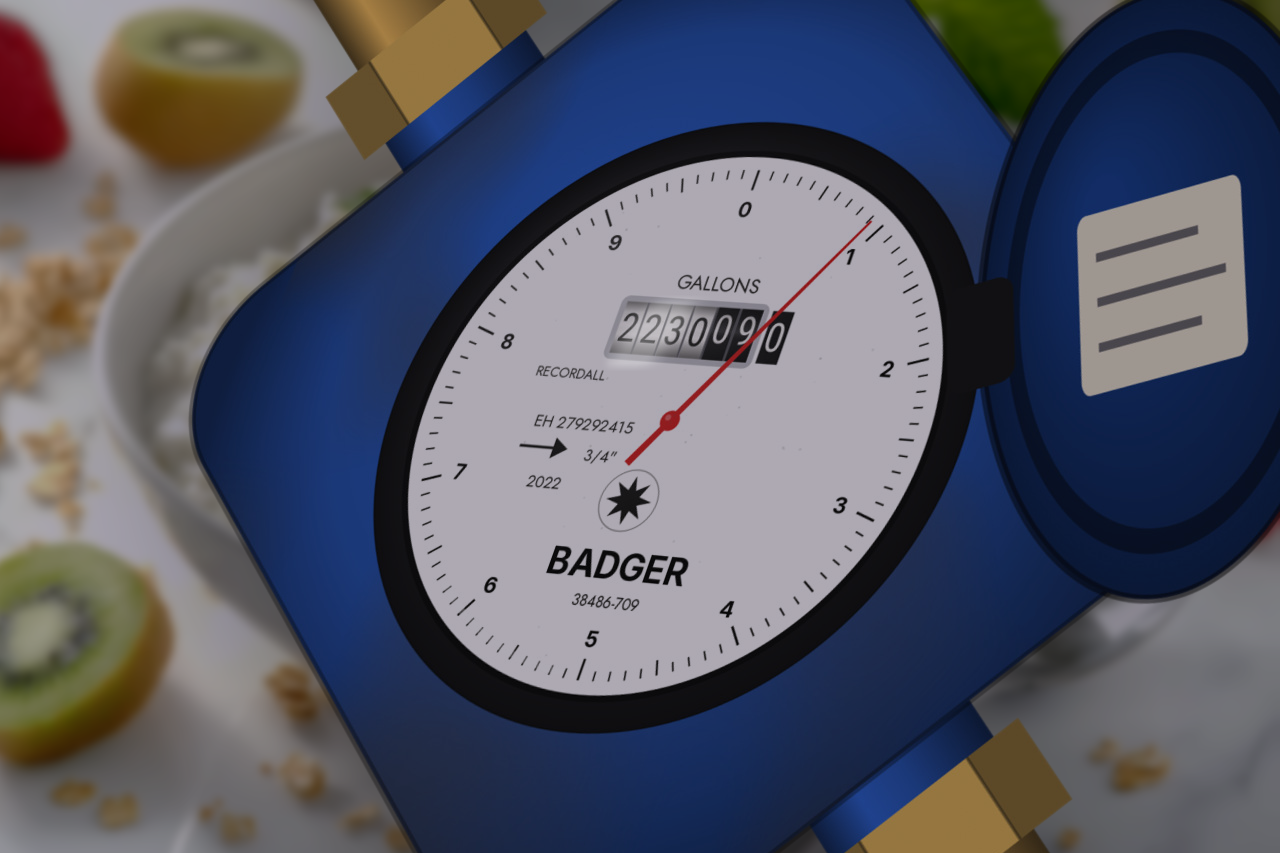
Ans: 2230090.9 gal
